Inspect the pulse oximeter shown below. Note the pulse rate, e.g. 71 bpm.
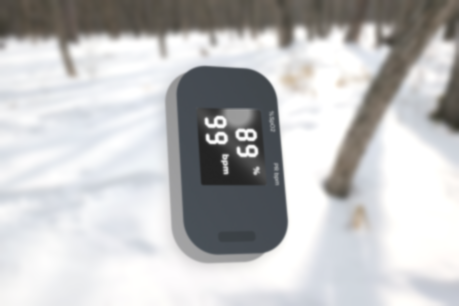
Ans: 99 bpm
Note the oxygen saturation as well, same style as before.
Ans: 89 %
